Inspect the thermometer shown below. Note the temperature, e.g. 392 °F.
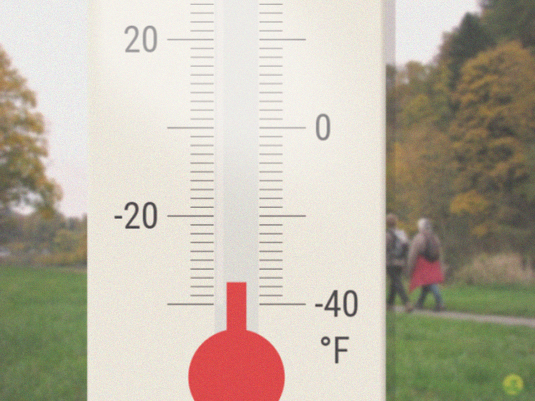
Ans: -35 °F
